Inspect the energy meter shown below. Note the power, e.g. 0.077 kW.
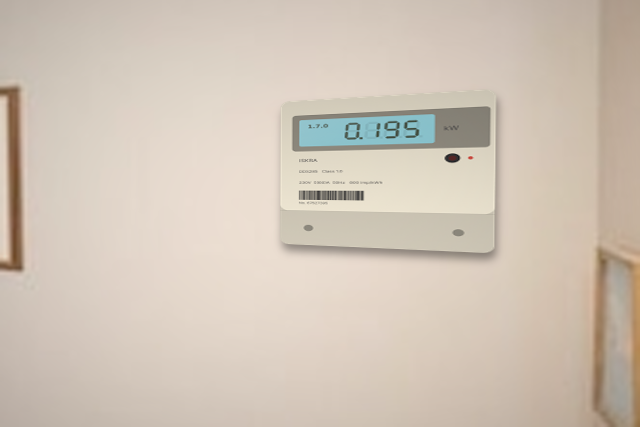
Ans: 0.195 kW
